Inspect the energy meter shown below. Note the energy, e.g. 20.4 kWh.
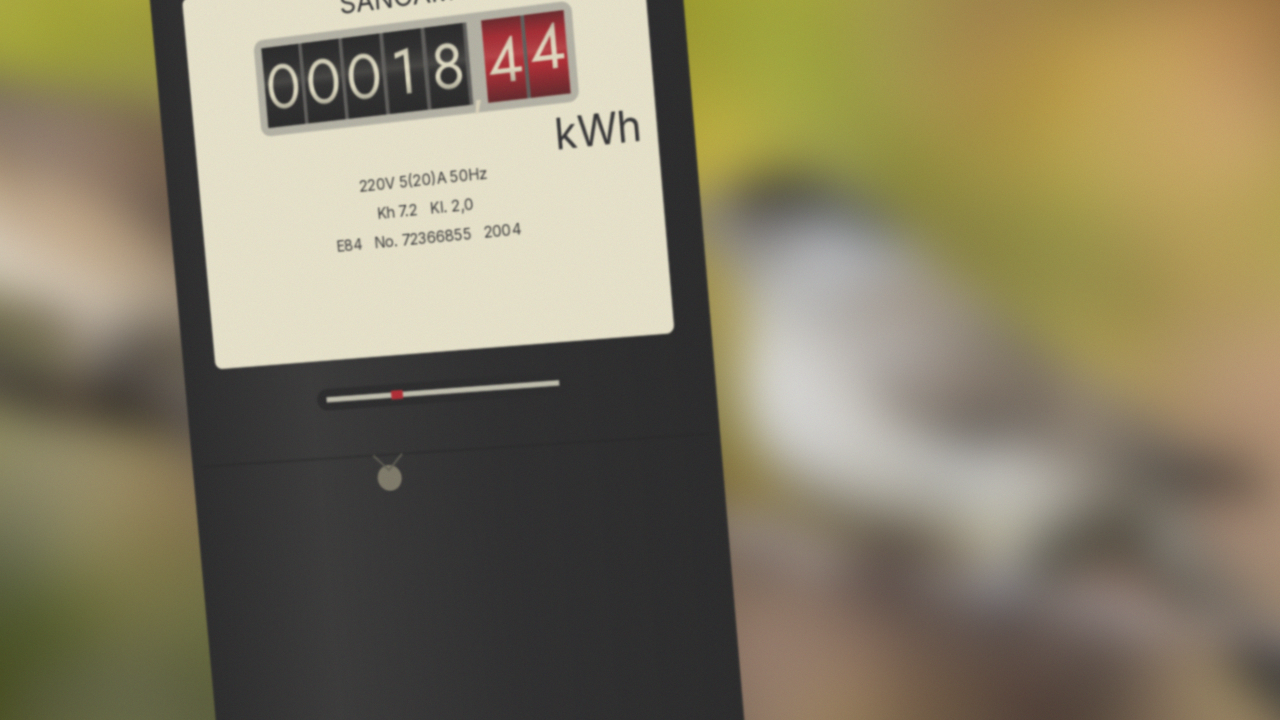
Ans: 18.44 kWh
